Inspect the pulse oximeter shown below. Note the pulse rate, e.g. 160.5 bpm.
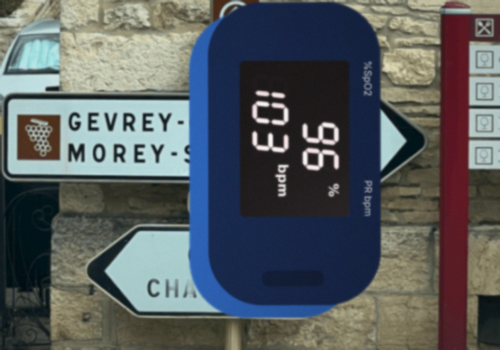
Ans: 103 bpm
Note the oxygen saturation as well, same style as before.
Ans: 96 %
